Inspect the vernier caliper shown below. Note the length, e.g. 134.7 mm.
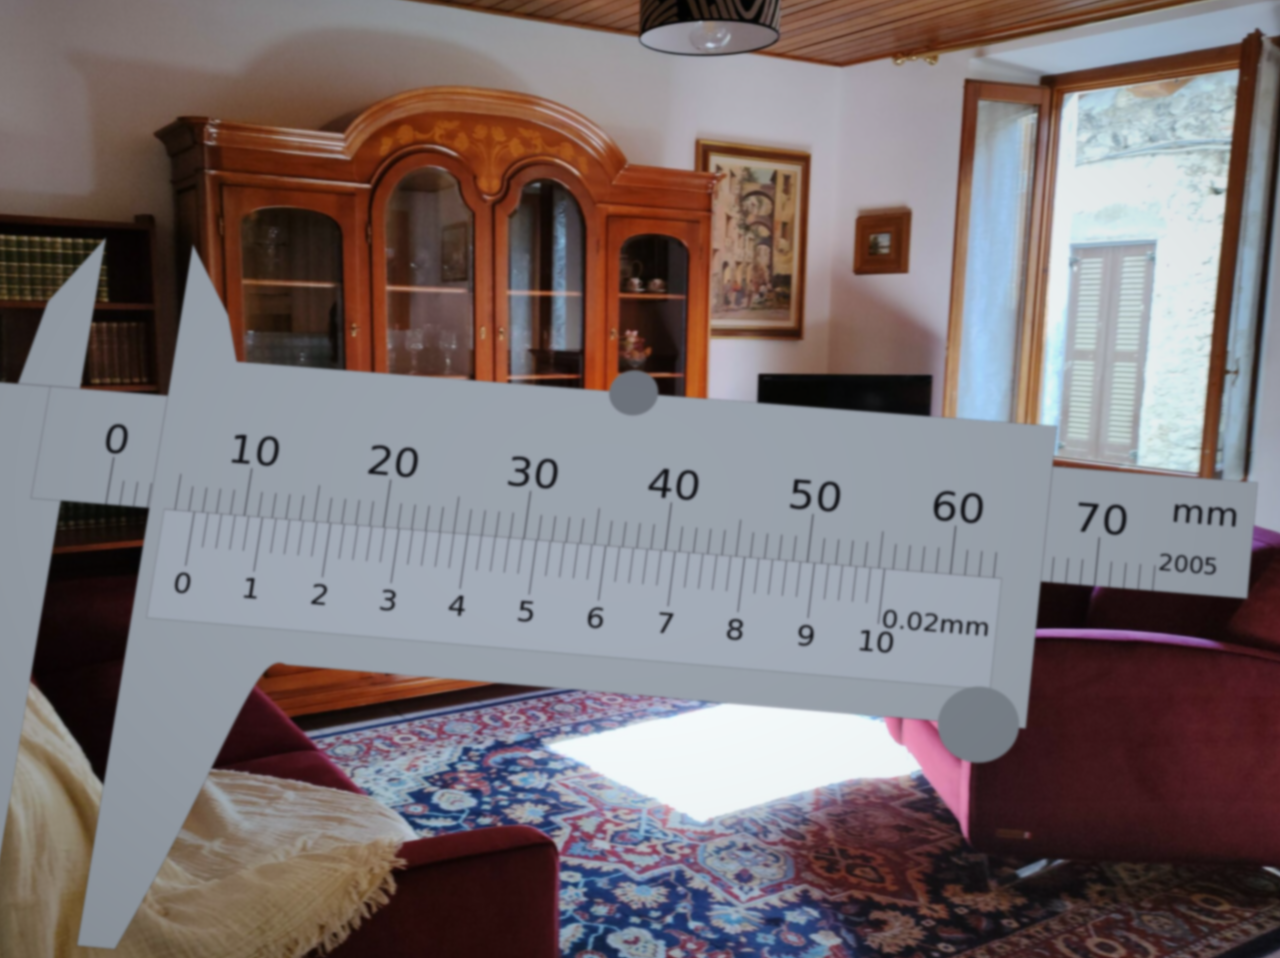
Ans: 6.4 mm
